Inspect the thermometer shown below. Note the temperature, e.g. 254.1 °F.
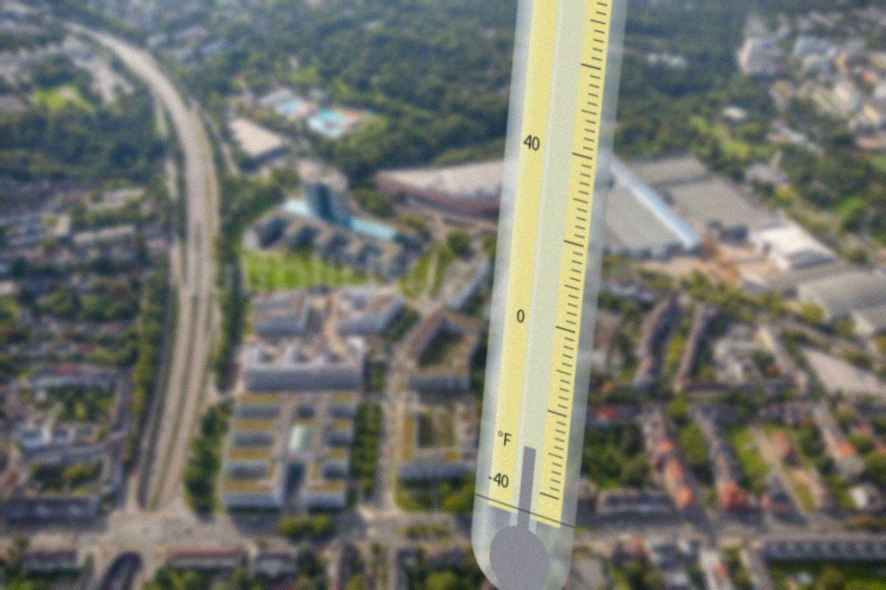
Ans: -30 °F
